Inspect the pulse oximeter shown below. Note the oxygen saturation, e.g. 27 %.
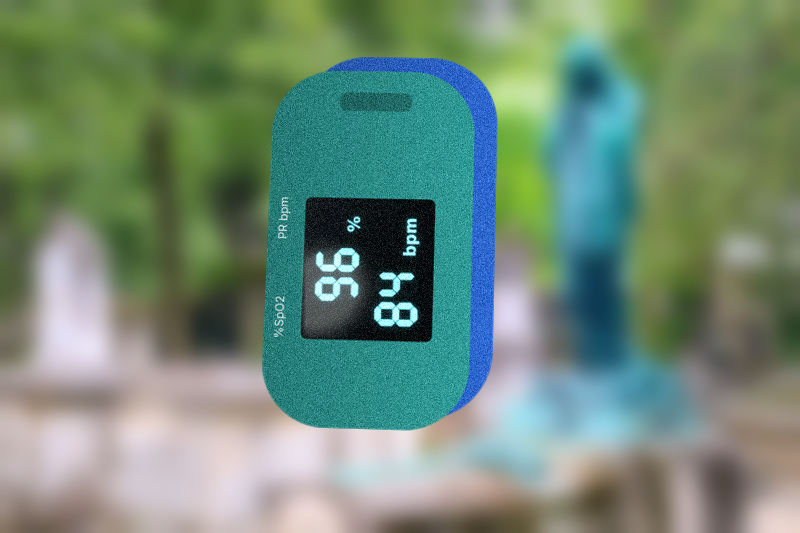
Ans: 96 %
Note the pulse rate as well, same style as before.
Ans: 84 bpm
